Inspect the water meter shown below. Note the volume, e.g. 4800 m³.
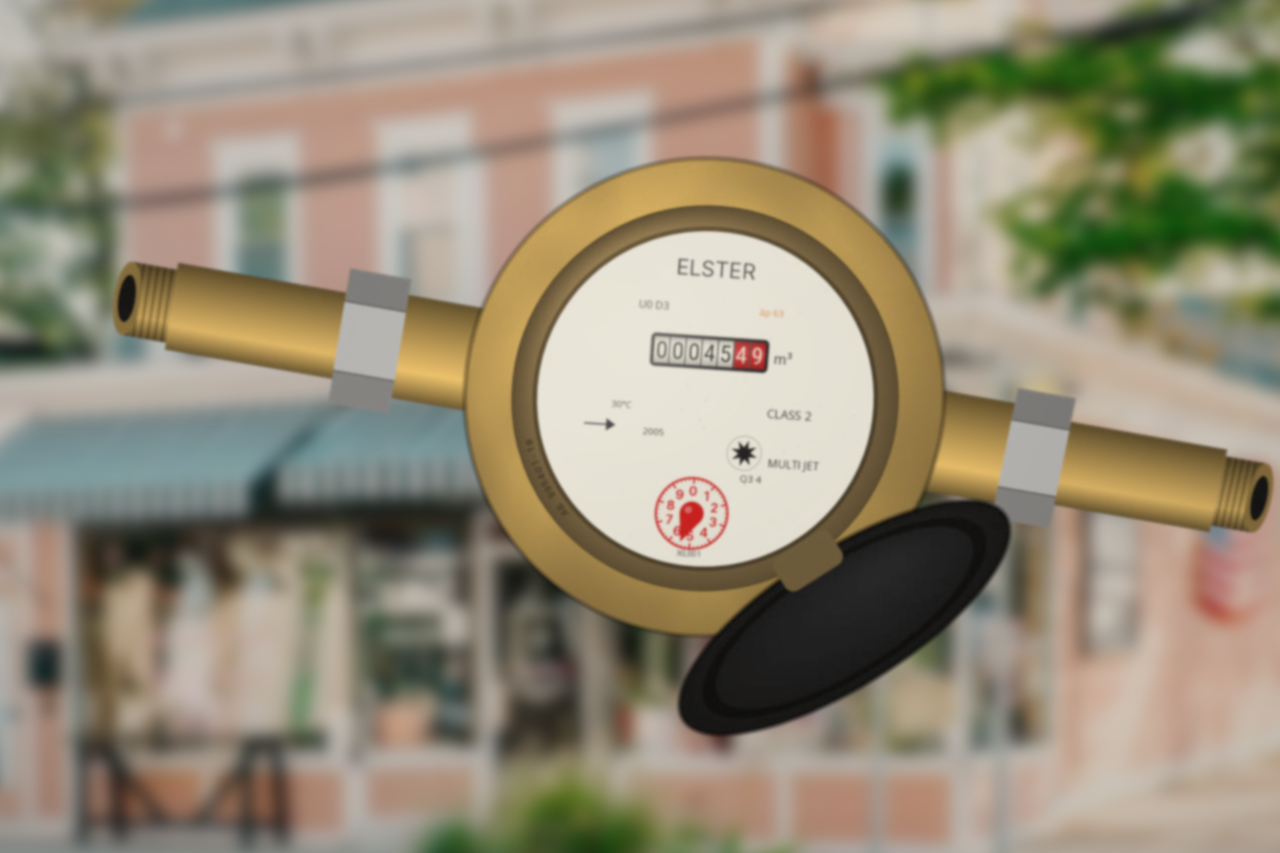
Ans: 45.495 m³
